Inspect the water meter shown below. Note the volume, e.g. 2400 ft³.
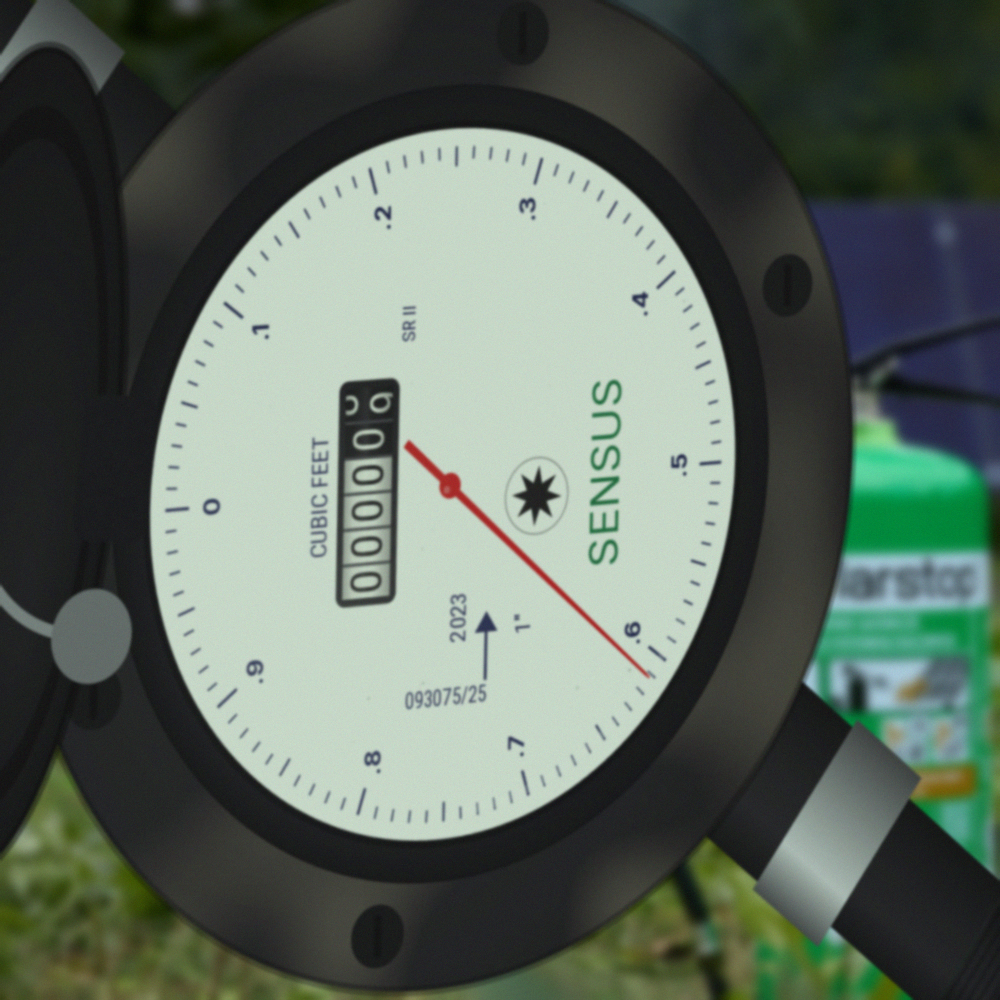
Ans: 8.61 ft³
